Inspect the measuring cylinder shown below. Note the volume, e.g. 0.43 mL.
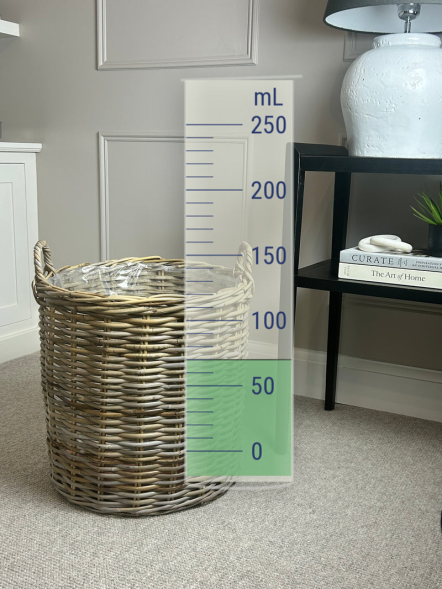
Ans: 70 mL
